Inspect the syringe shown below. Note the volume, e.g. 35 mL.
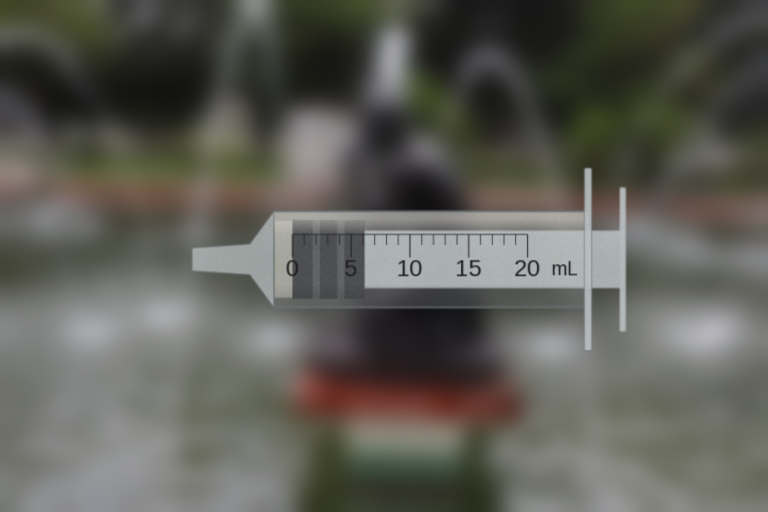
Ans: 0 mL
